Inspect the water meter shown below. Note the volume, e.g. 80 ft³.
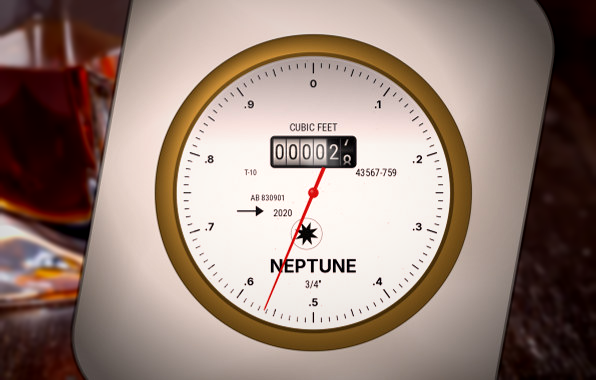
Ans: 27.56 ft³
